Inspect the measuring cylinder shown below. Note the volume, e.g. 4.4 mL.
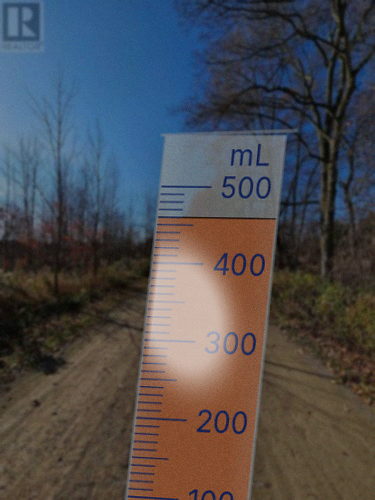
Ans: 460 mL
